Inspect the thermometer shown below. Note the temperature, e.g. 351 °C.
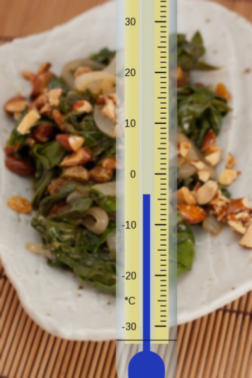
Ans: -4 °C
